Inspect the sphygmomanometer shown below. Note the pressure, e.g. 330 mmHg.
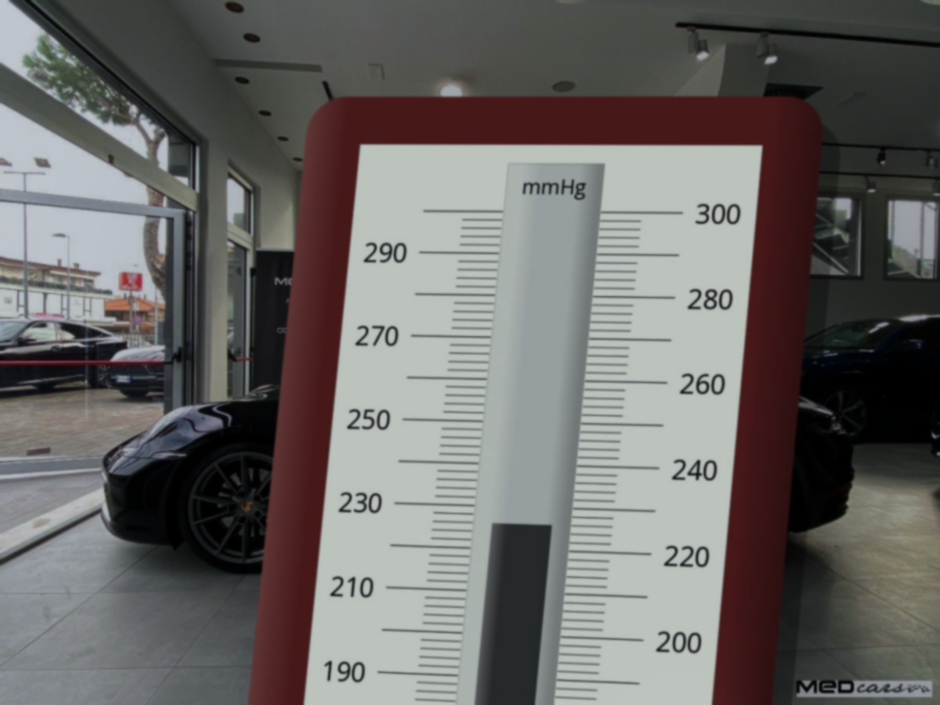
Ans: 226 mmHg
